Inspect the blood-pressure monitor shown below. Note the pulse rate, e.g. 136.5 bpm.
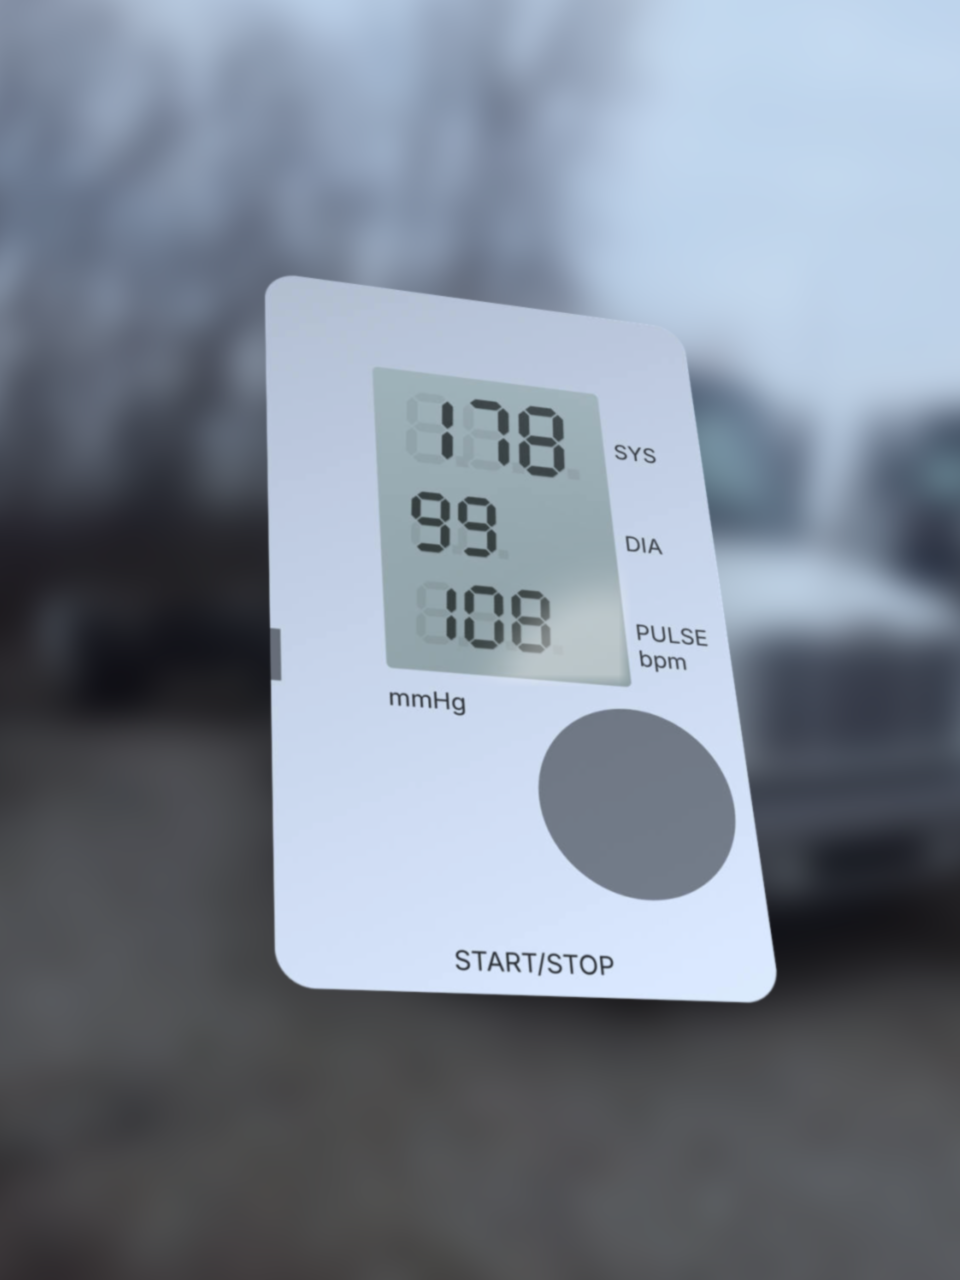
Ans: 108 bpm
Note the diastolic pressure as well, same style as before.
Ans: 99 mmHg
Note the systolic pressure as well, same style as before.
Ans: 178 mmHg
